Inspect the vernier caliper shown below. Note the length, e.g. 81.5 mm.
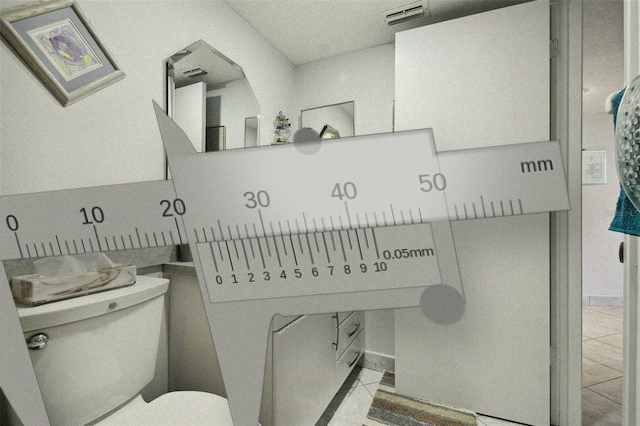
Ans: 23.4 mm
